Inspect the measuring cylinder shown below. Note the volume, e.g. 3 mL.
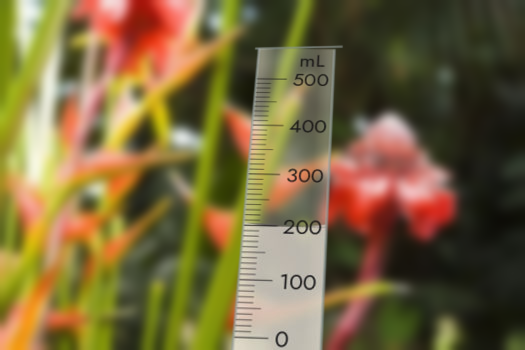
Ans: 200 mL
